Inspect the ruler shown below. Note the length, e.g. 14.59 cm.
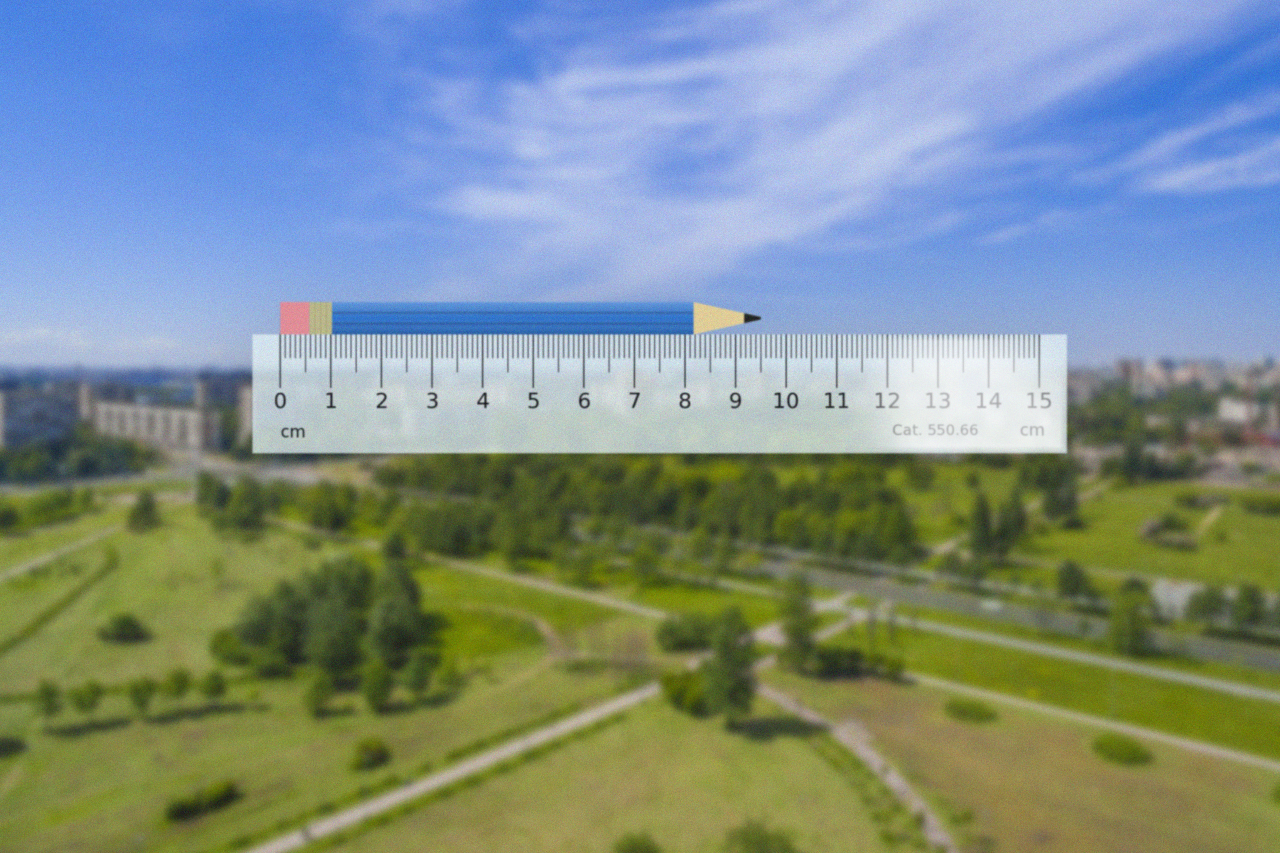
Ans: 9.5 cm
